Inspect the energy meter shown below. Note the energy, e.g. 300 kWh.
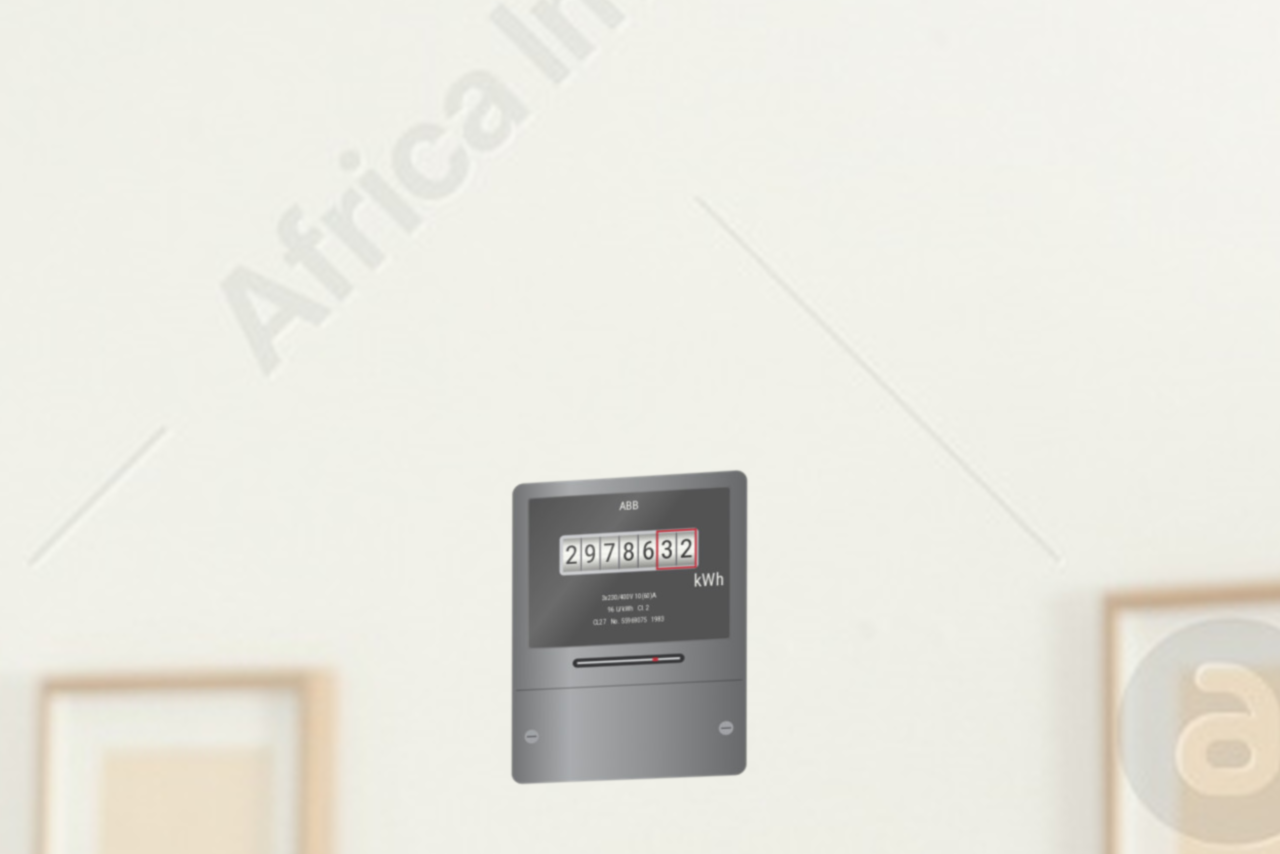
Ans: 29786.32 kWh
